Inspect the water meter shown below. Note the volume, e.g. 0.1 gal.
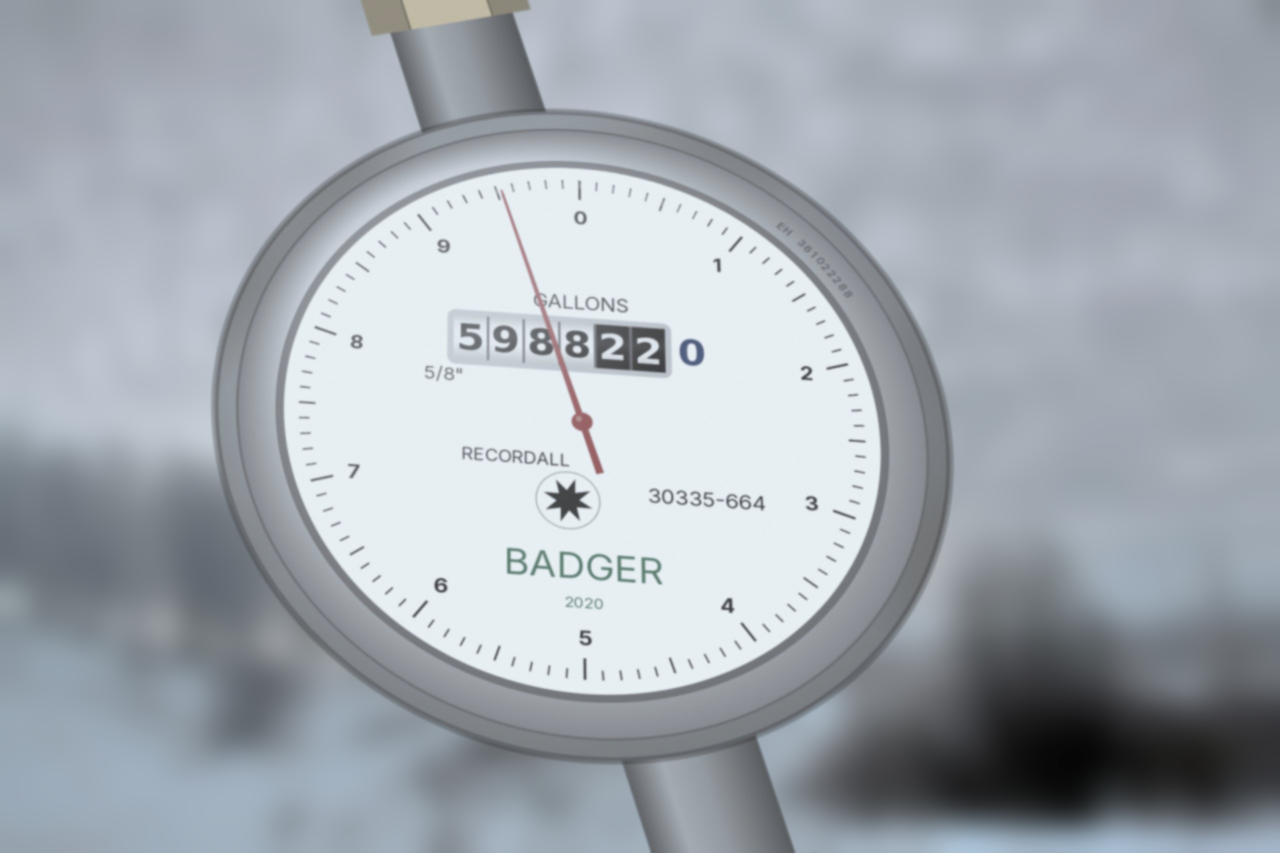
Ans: 5988219.5 gal
